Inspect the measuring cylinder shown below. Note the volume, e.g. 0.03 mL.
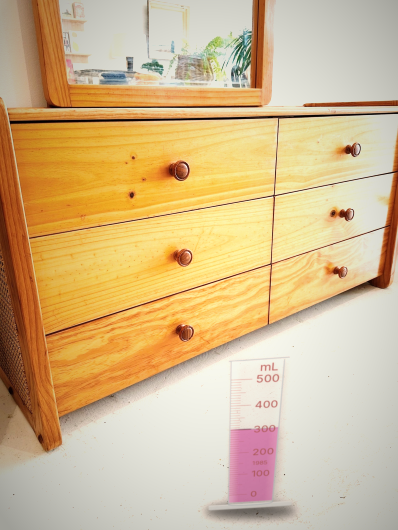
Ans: 300 mL
